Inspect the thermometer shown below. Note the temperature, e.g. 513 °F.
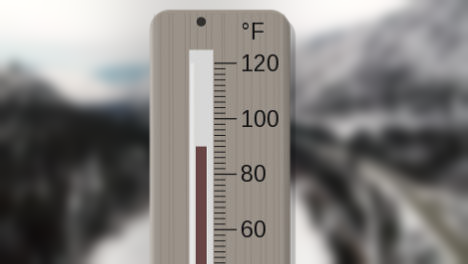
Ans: 90 °F
